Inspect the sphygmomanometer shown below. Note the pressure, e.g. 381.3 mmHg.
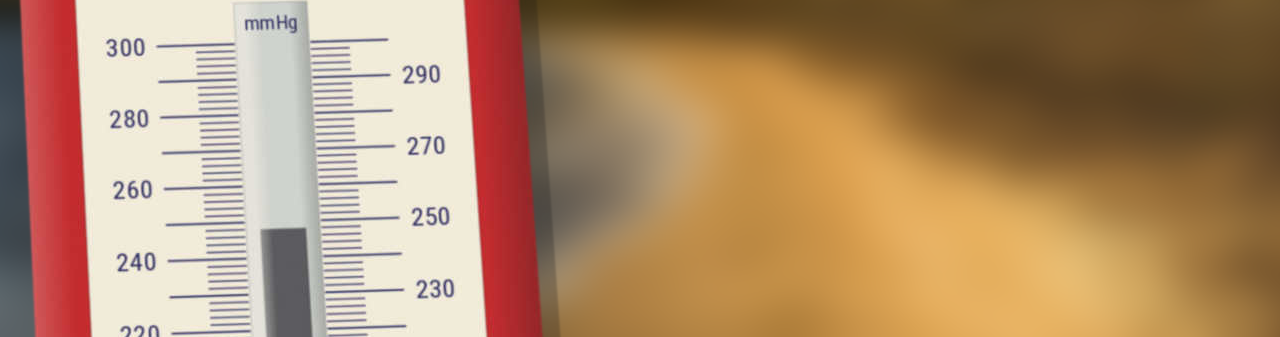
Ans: 248 mmHg
